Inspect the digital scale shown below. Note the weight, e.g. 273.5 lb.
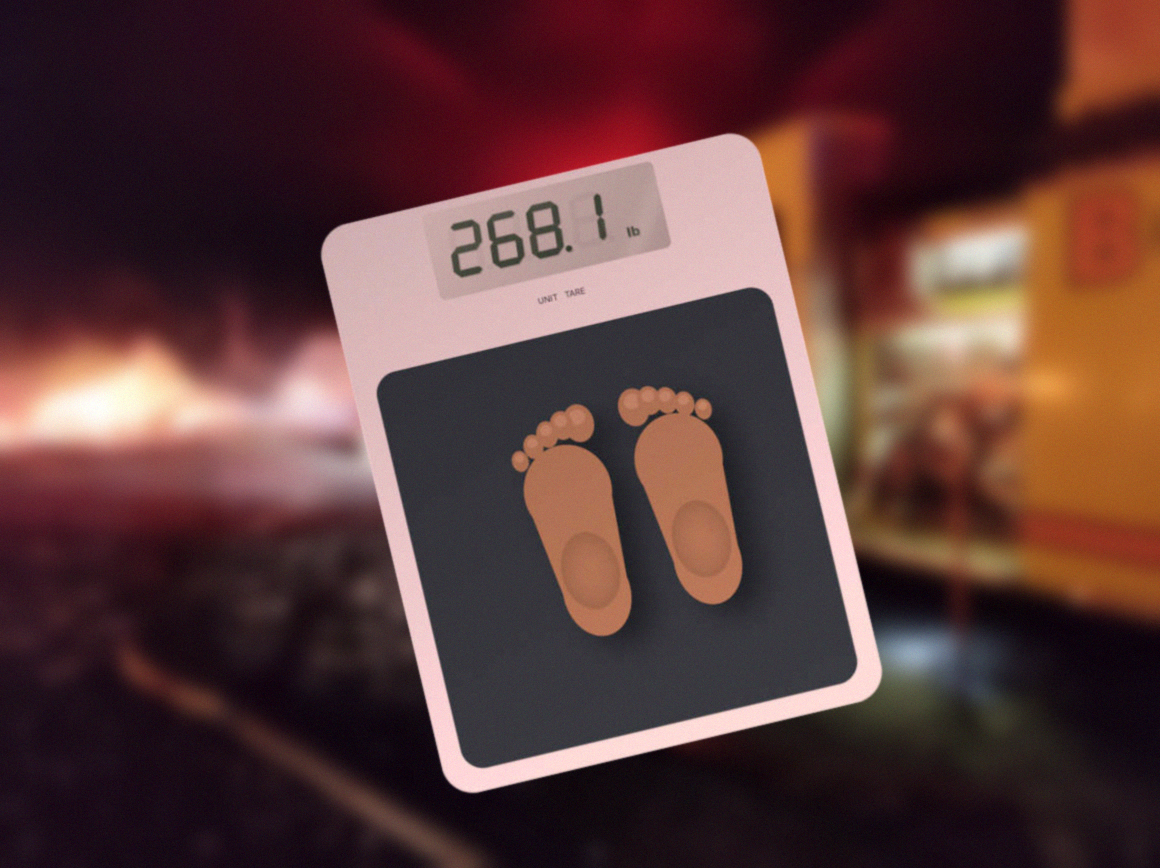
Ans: 268.1 lb
